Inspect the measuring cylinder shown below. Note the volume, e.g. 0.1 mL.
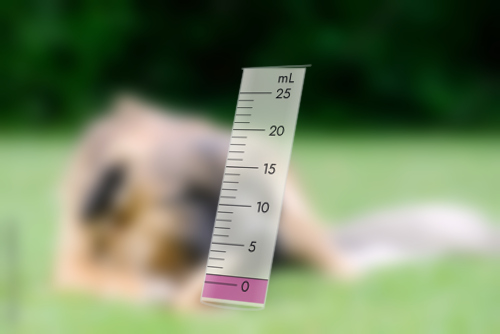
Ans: 1 mL
